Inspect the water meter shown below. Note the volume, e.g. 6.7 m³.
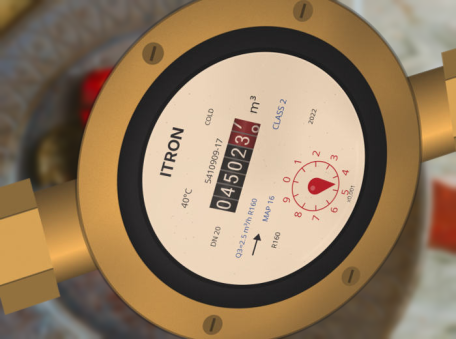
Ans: 4502.374 m³
